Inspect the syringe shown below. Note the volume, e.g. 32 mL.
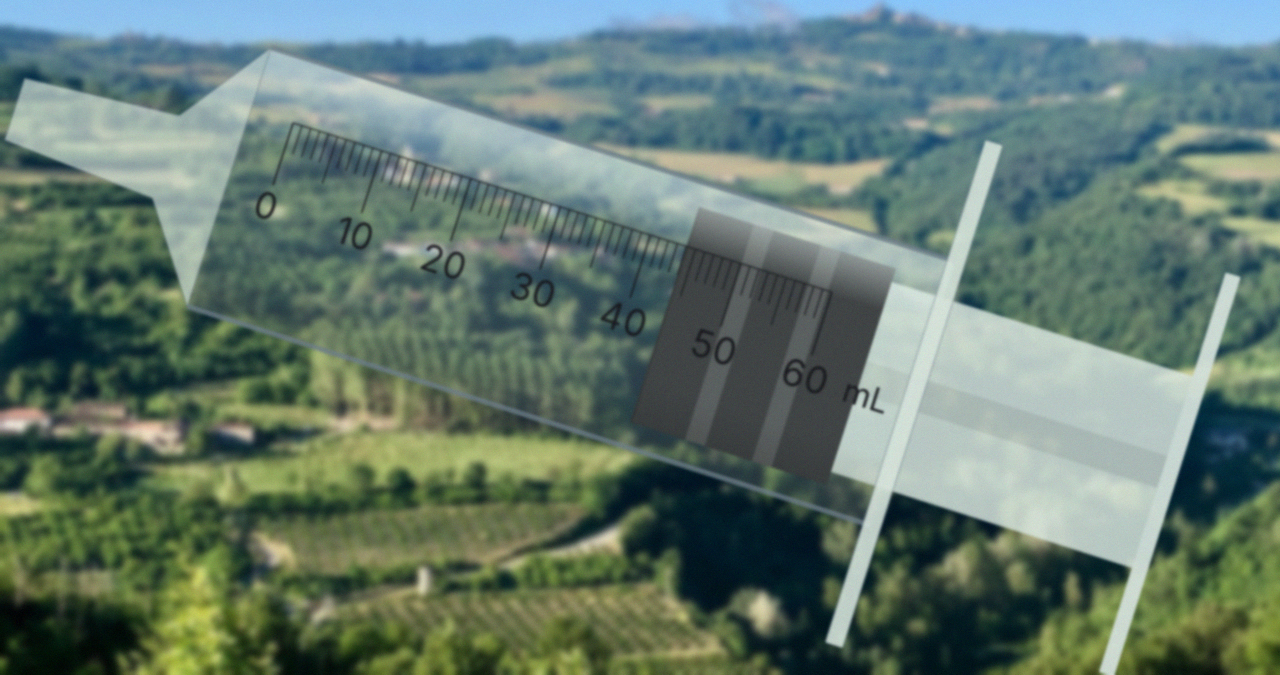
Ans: 44 mL
